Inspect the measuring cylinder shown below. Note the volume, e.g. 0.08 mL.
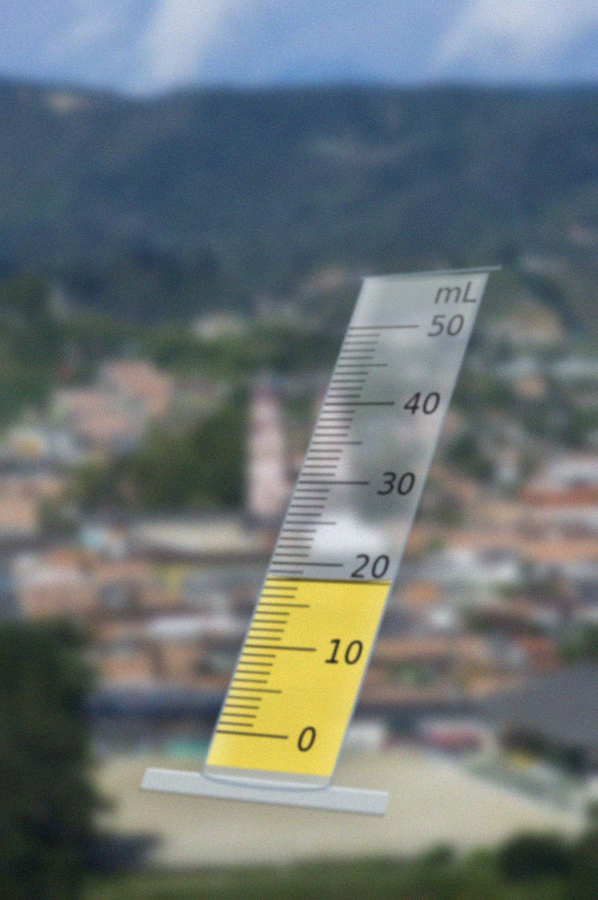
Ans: 18 mL
